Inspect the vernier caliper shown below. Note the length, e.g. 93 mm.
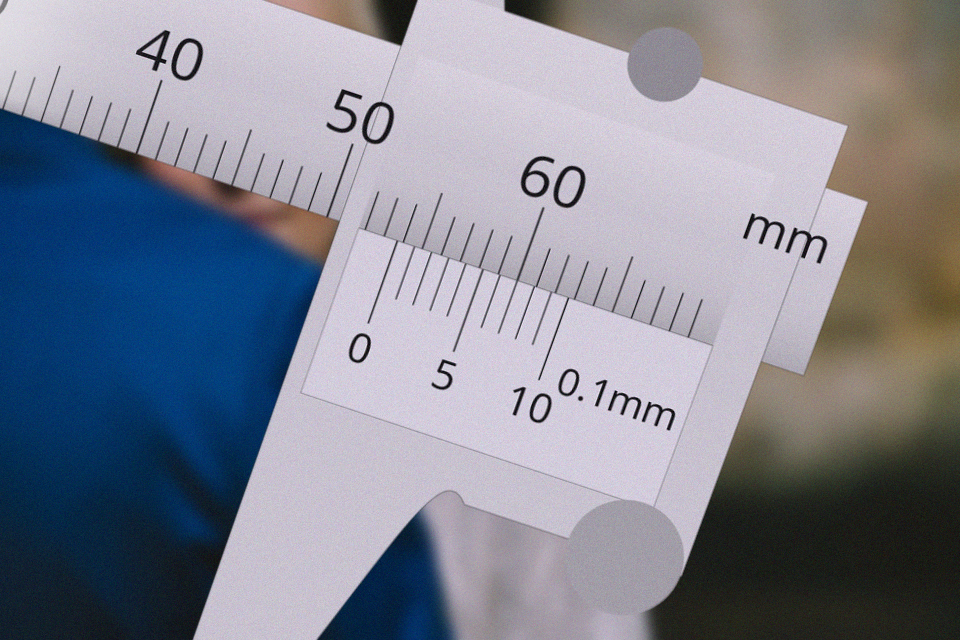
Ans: 53.7 mm
